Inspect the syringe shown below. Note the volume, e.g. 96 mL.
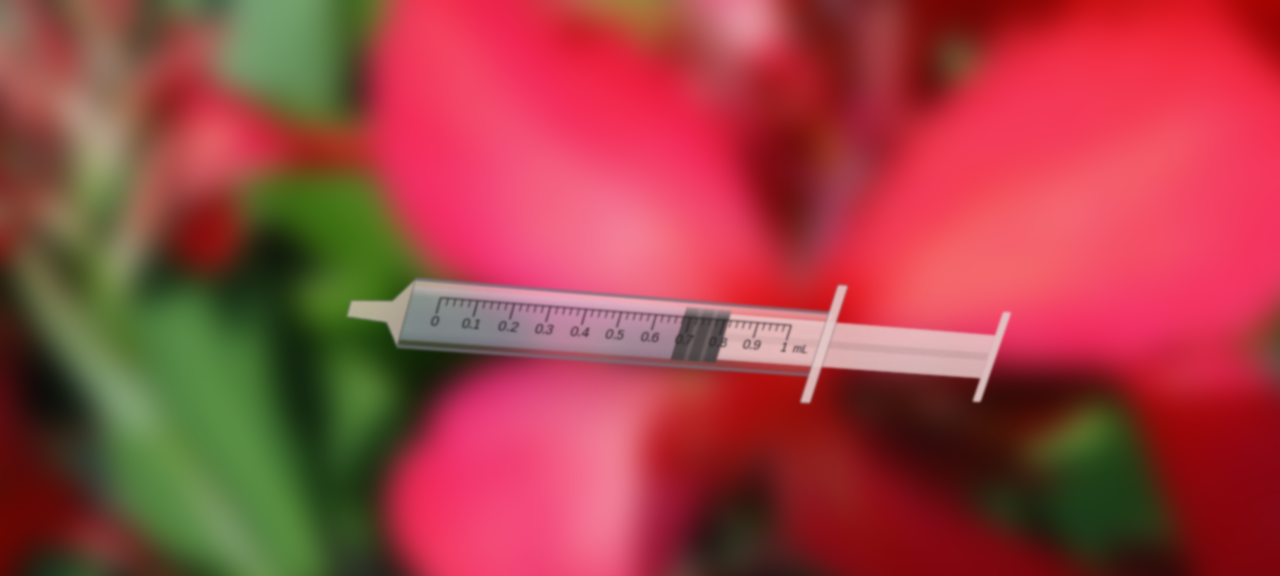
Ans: 0.68 mL
